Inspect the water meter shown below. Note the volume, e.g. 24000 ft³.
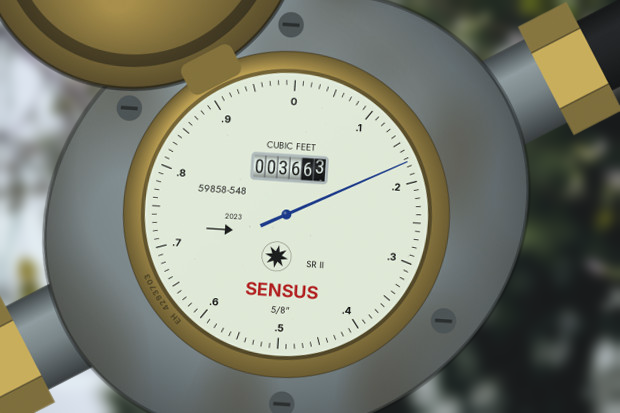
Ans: 3663.17 ft³
